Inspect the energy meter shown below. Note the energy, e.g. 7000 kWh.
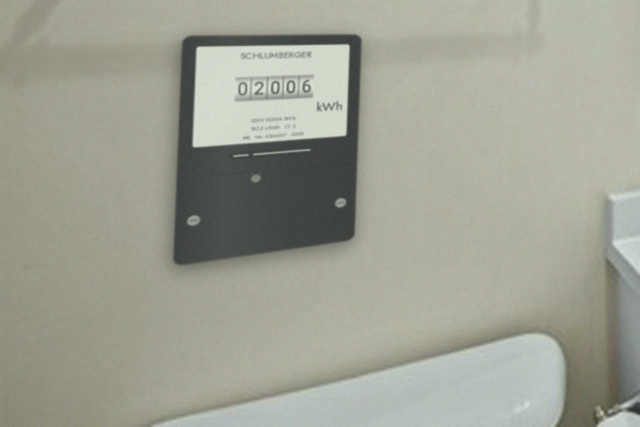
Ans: 2006 kWh
